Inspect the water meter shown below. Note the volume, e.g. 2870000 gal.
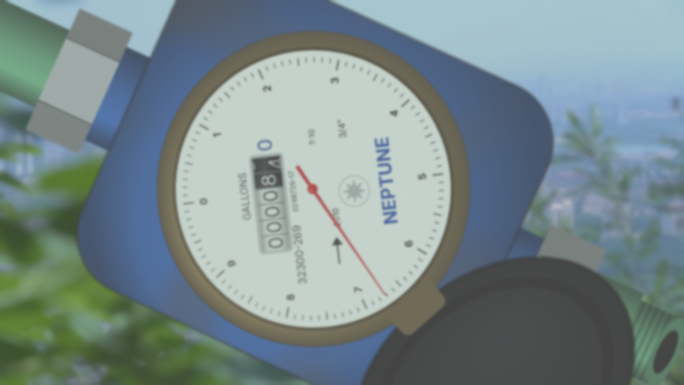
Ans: 836.7 gal
